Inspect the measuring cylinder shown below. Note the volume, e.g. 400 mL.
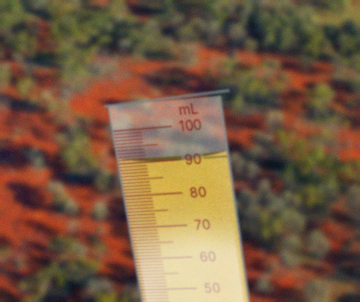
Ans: 90 mL
